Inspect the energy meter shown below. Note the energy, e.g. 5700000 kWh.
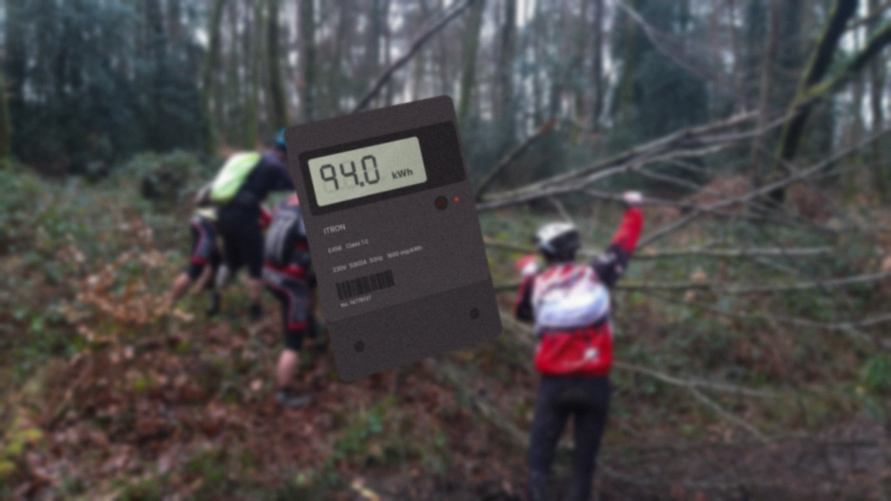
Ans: 94.0 kWh
